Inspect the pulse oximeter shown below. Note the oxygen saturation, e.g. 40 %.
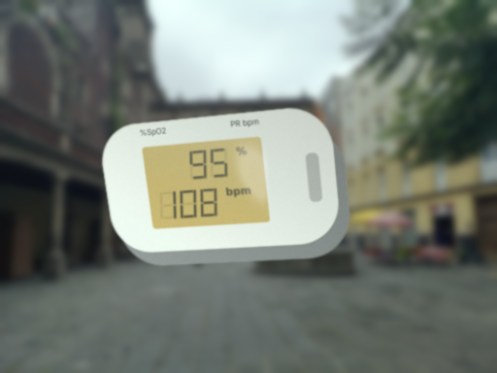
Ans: 95 %
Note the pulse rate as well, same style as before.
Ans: 108 bpm
